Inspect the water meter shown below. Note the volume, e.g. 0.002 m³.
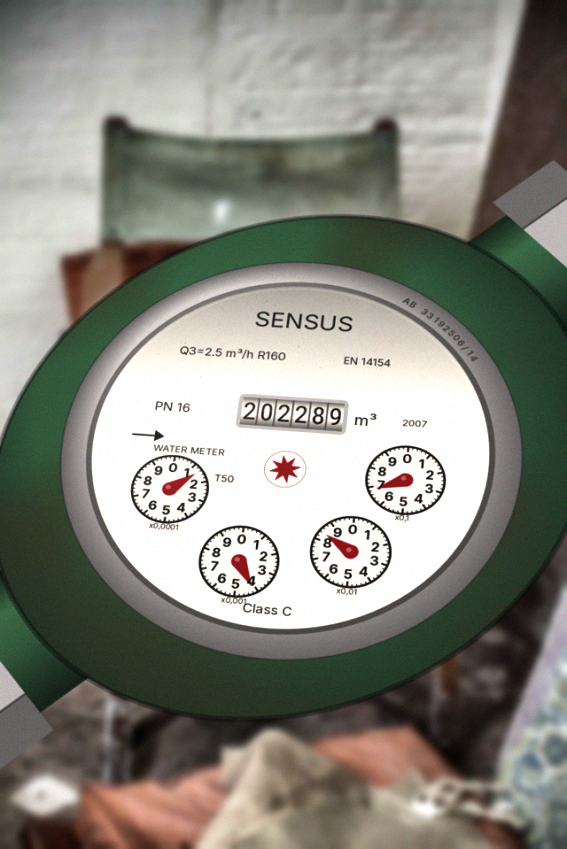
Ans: 202289.6841 m³
